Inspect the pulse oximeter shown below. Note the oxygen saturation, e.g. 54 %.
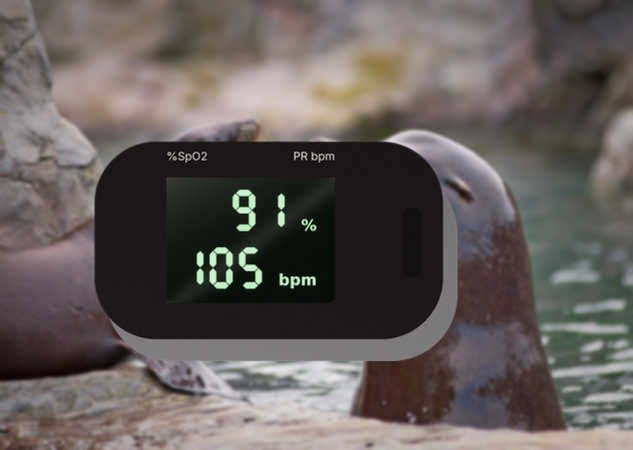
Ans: 91 %
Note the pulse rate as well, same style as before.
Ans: 105 bpm
